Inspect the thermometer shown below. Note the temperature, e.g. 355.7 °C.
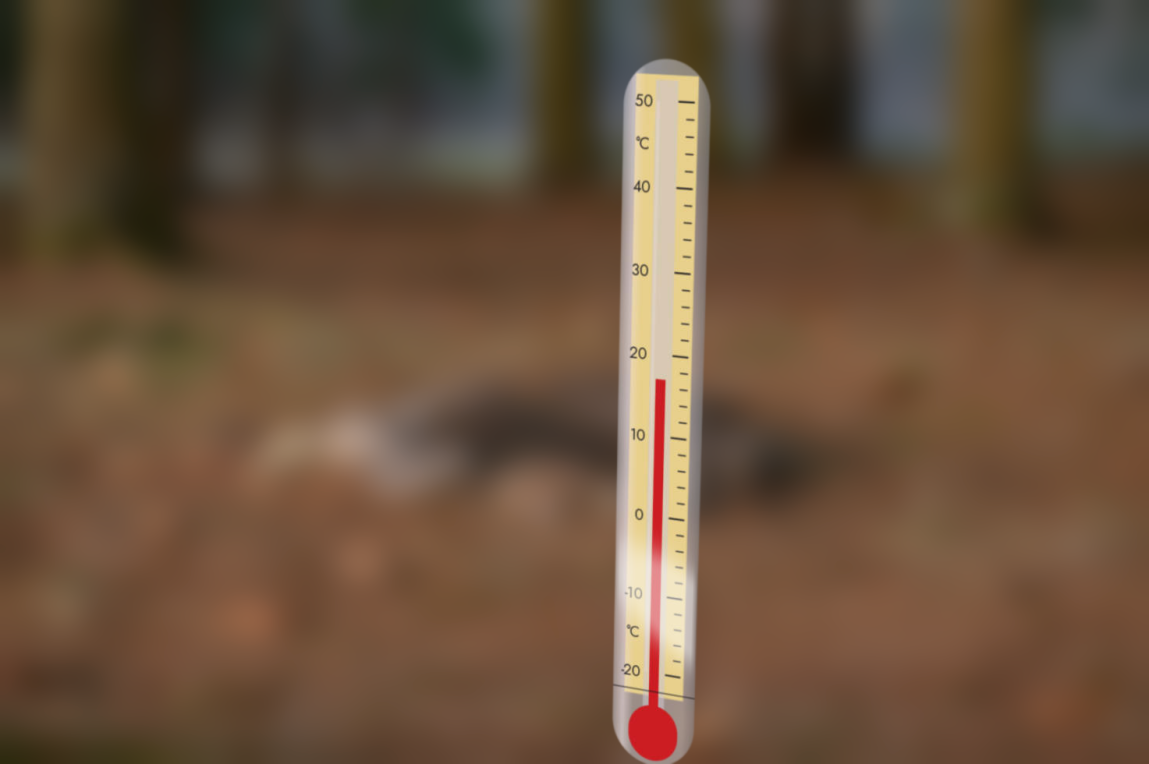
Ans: 17 °C
